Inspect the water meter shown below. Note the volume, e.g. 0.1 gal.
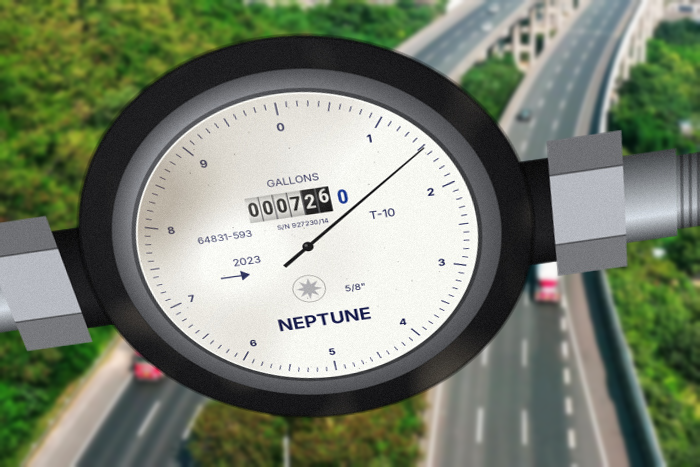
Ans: 7261.5 gal
